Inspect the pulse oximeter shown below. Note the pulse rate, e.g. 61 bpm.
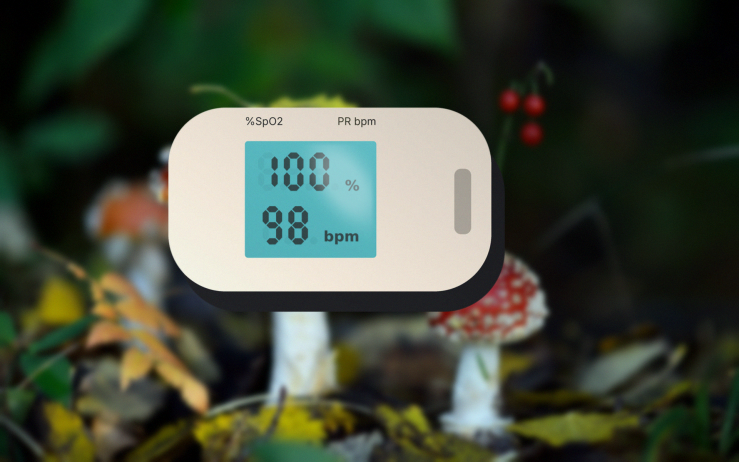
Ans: 98 bpm
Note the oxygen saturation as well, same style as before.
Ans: 100 %
